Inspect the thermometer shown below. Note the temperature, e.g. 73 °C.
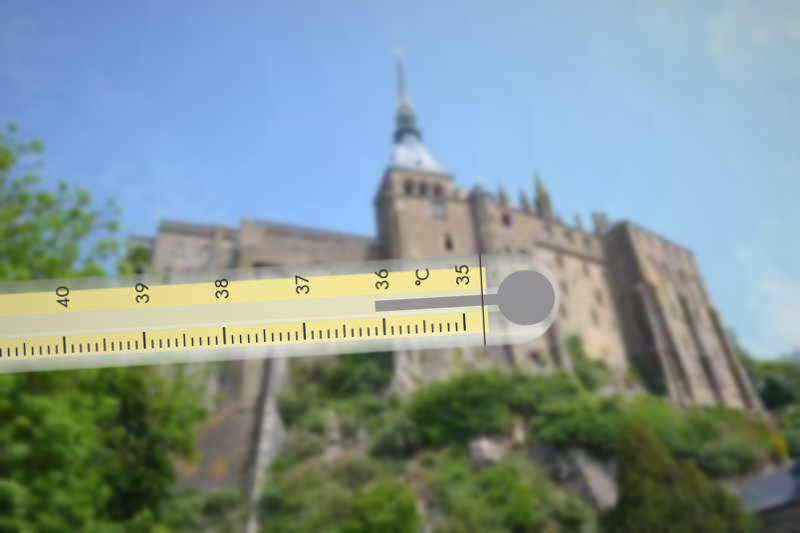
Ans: 36.1 °C
